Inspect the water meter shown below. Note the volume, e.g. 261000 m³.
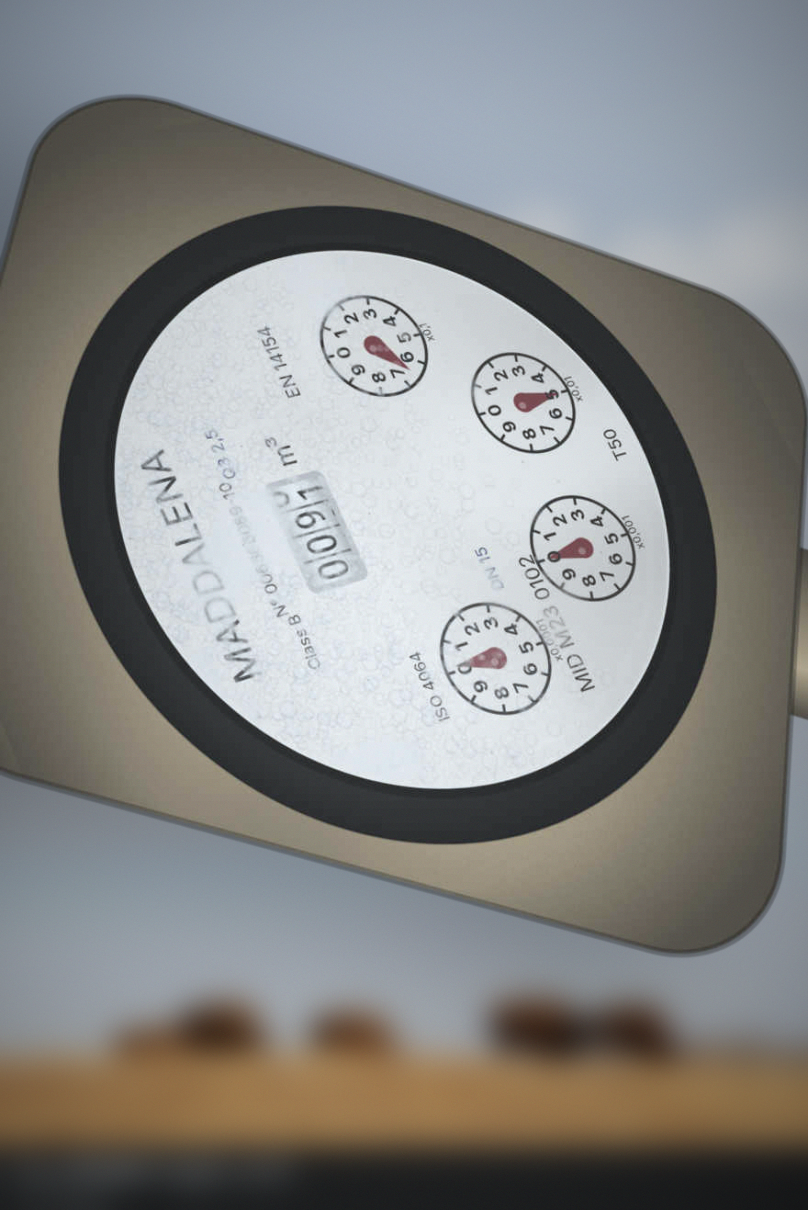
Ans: 90.6500 m³
